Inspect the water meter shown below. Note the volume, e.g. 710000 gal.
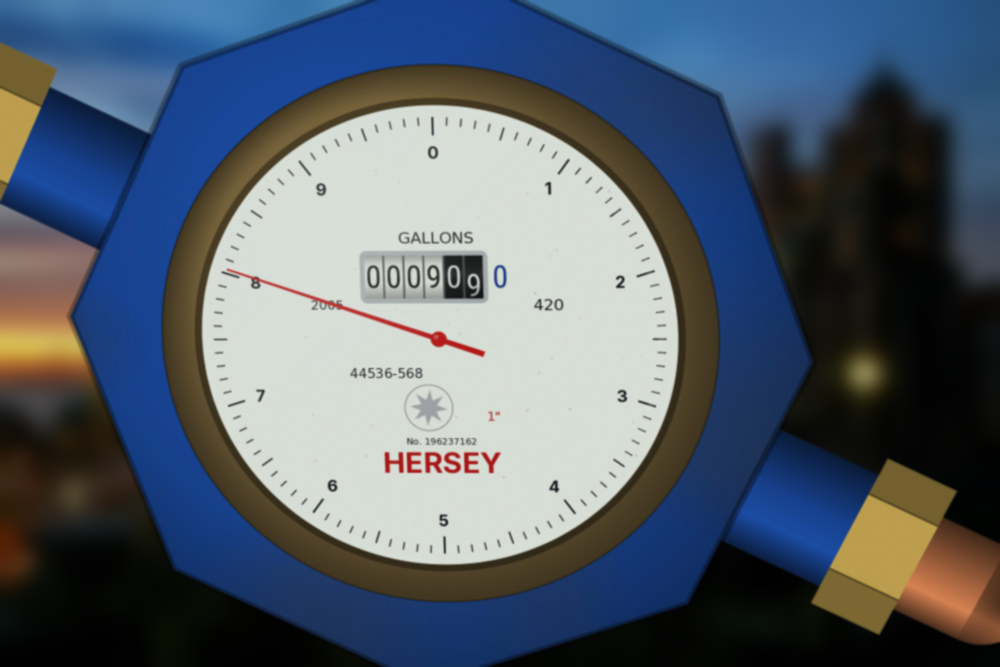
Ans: 9088.0 gal
